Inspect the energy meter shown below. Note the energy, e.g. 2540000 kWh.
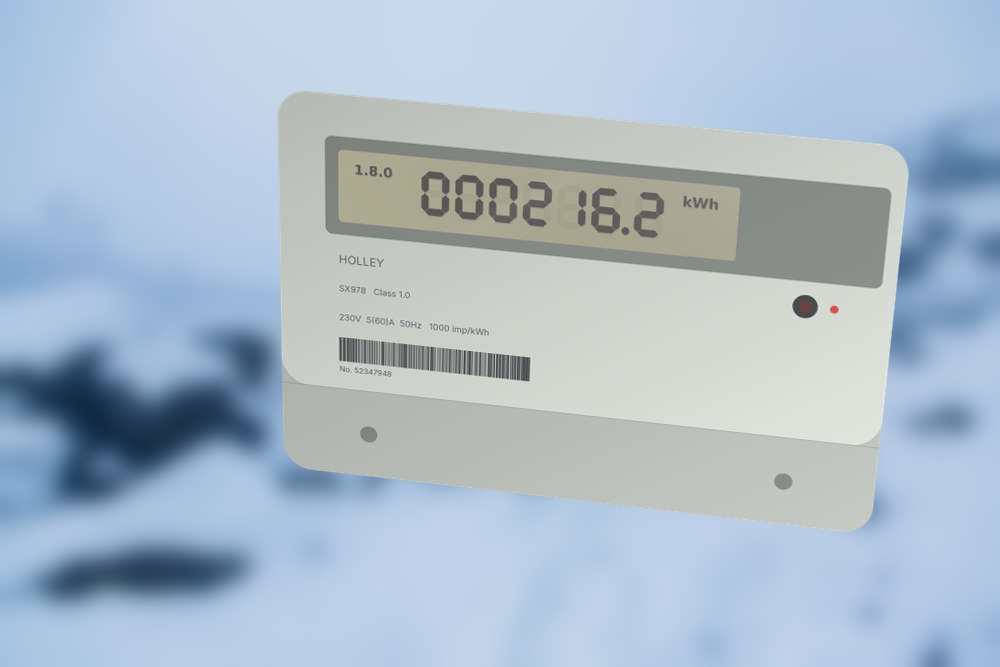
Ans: 216.2 kWh
